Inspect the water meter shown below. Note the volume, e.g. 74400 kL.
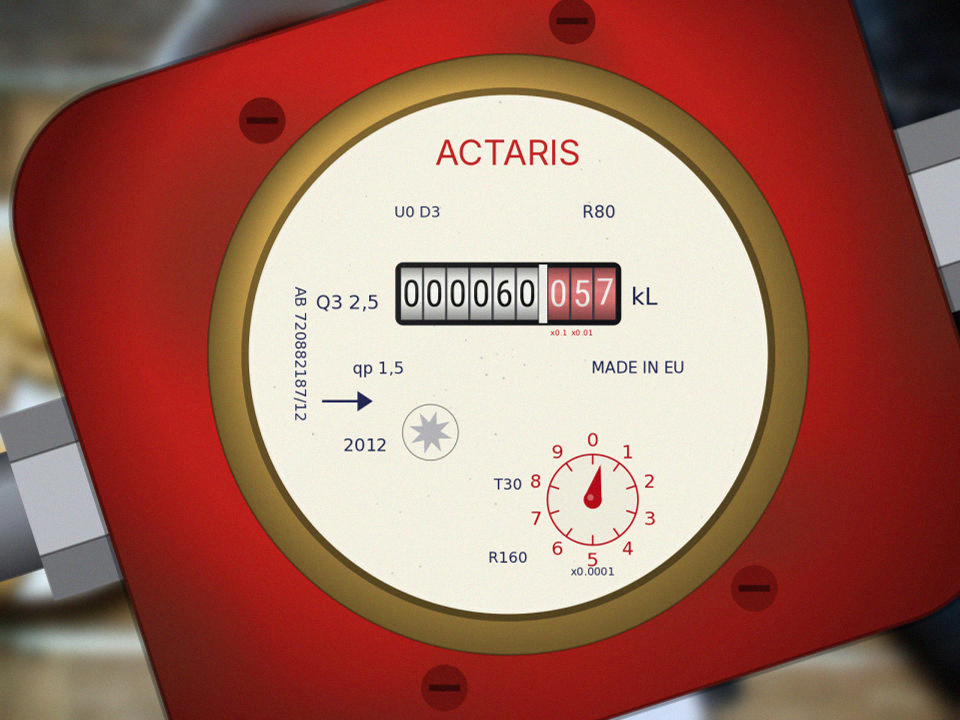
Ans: 60.0570 kL
